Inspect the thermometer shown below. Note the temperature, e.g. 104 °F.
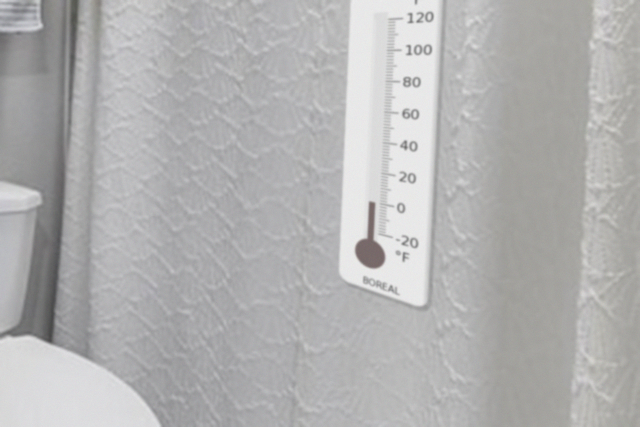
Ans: 0 °F
